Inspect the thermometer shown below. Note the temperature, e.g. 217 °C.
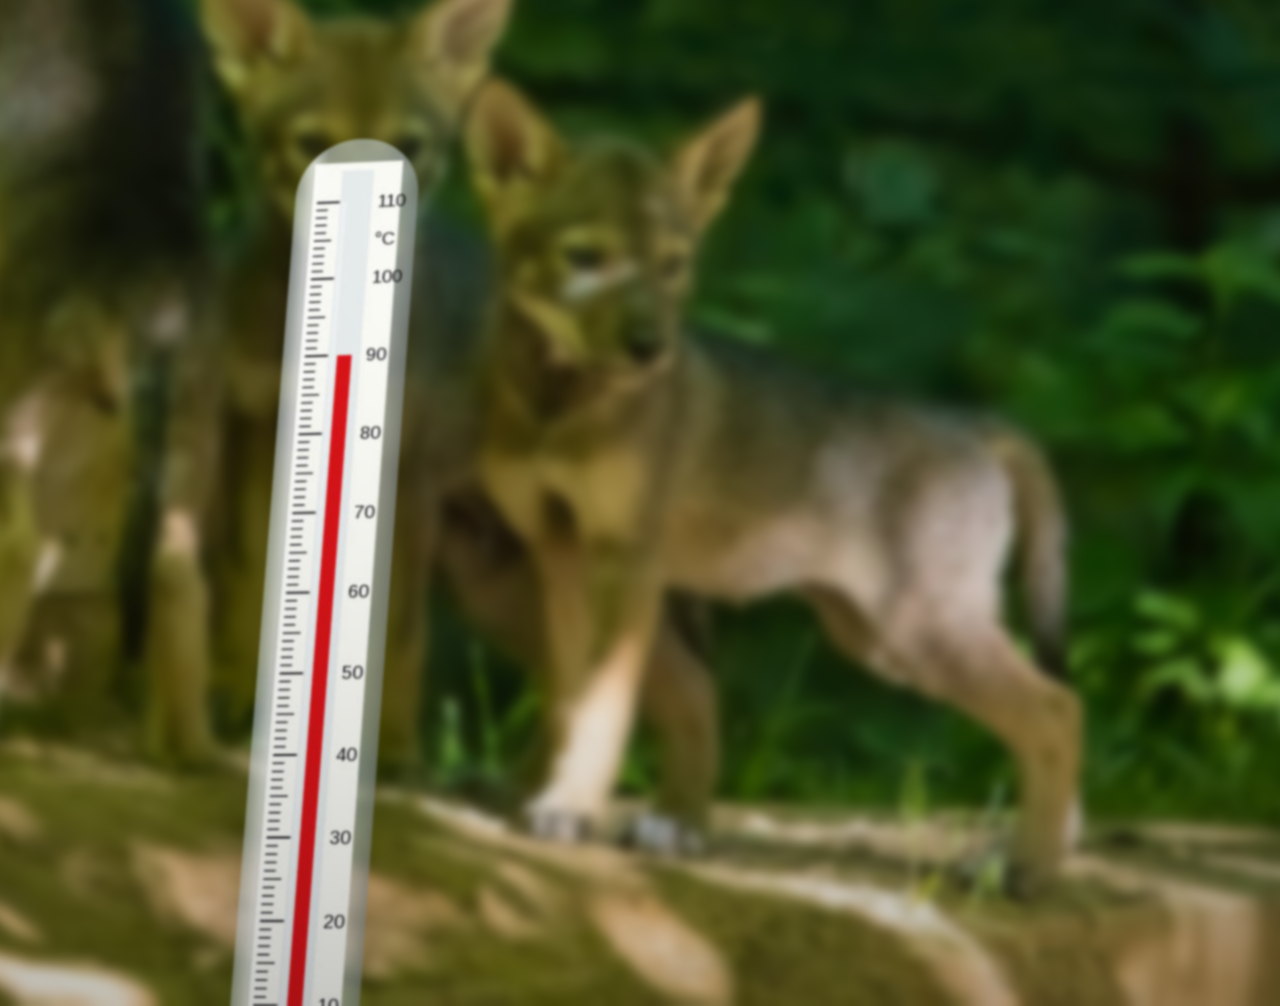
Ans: 90 °C
